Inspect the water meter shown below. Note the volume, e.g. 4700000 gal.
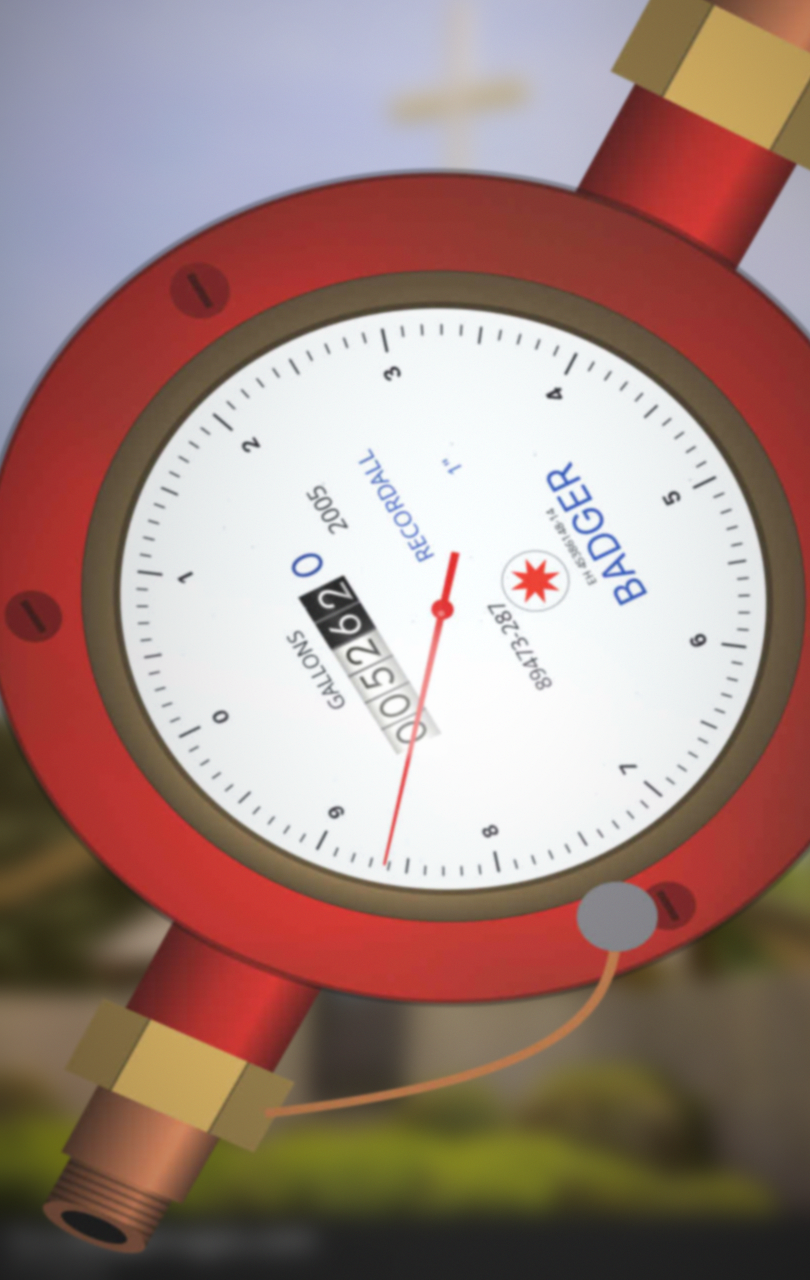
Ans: 52618.6 gal
